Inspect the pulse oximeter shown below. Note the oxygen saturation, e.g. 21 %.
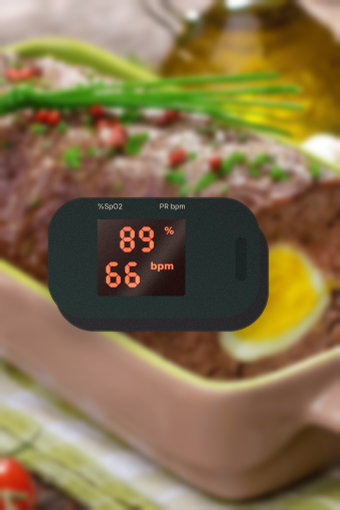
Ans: 89 %
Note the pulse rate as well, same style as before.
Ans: 66 bpm
